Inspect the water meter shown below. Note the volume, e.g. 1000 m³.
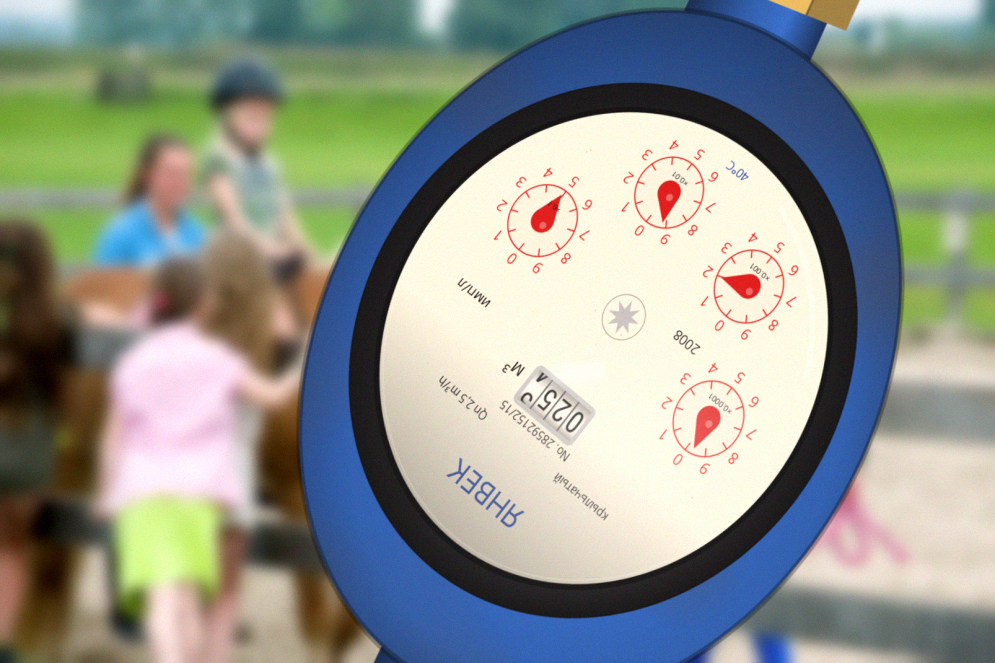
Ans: 253.4919 m³
